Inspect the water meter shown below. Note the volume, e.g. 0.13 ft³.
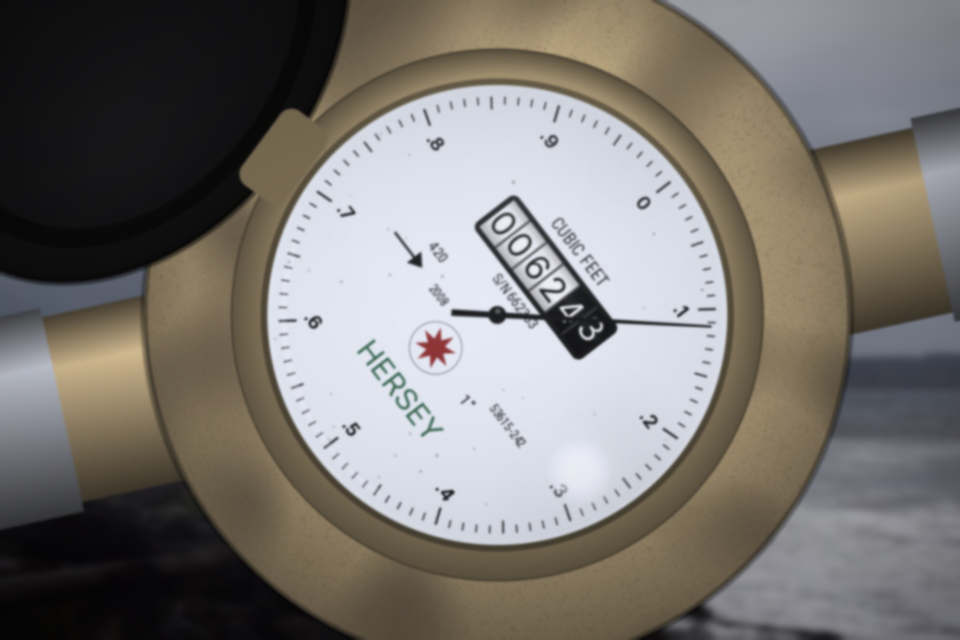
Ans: 6243.11 ft³
